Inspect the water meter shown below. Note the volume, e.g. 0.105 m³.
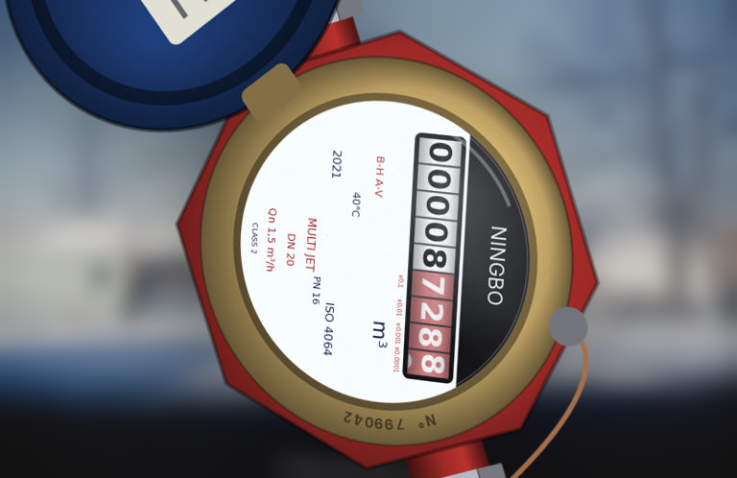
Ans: 8.7288 m³
